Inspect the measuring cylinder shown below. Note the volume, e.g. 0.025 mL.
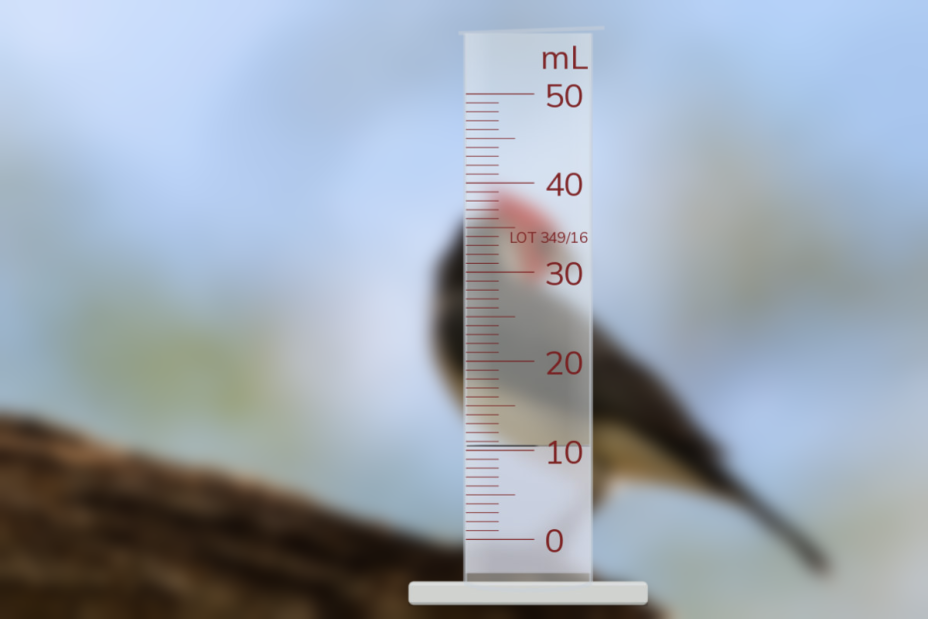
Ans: 10.5 mL
